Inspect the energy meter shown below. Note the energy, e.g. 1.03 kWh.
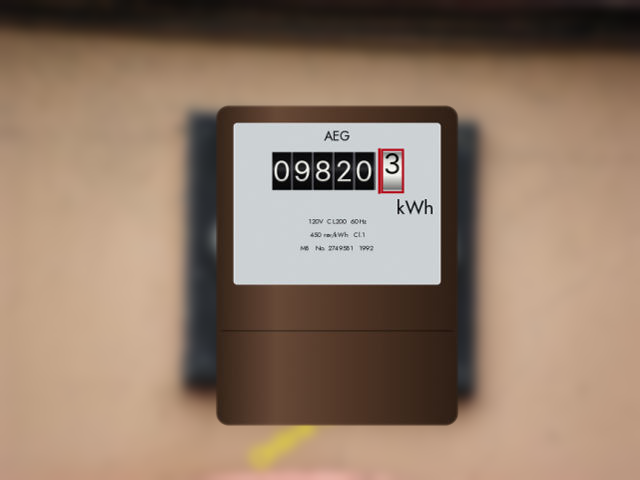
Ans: 9820.3 kWh
